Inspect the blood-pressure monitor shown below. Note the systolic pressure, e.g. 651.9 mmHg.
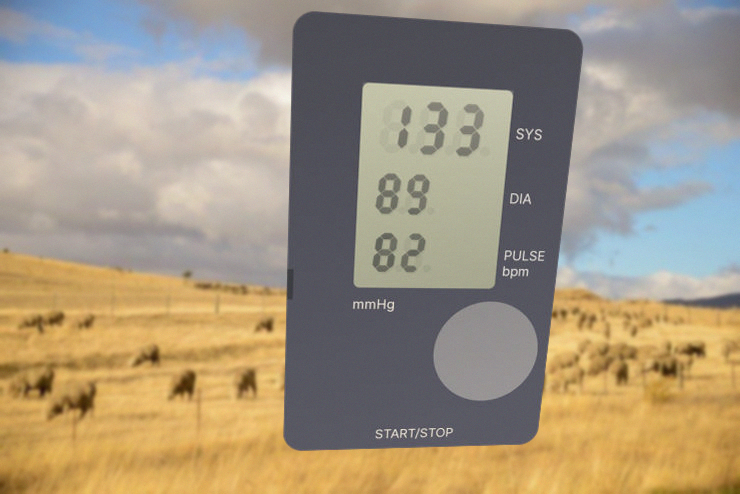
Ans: 133 mmHg
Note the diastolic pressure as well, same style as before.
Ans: 89 mmHg
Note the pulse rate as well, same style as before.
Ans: 82 bpm
